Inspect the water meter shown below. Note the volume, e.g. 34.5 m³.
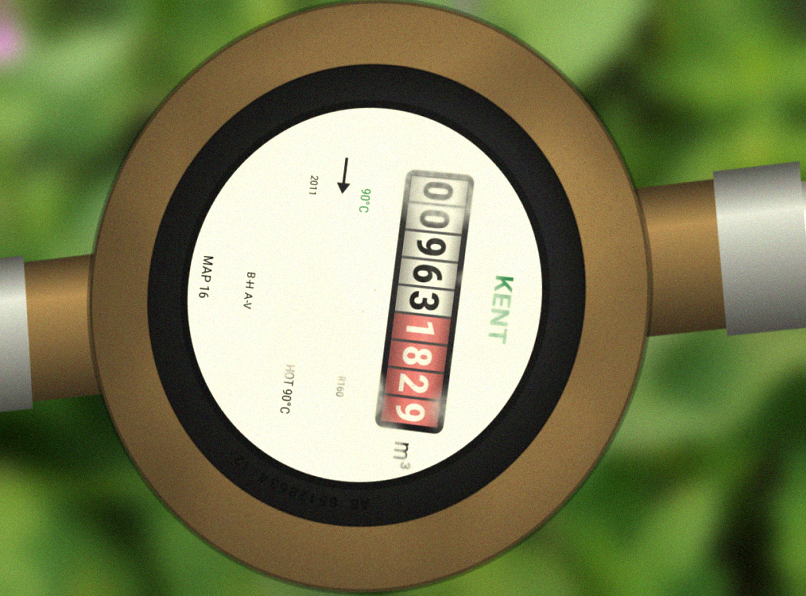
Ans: 963.1829 m³
